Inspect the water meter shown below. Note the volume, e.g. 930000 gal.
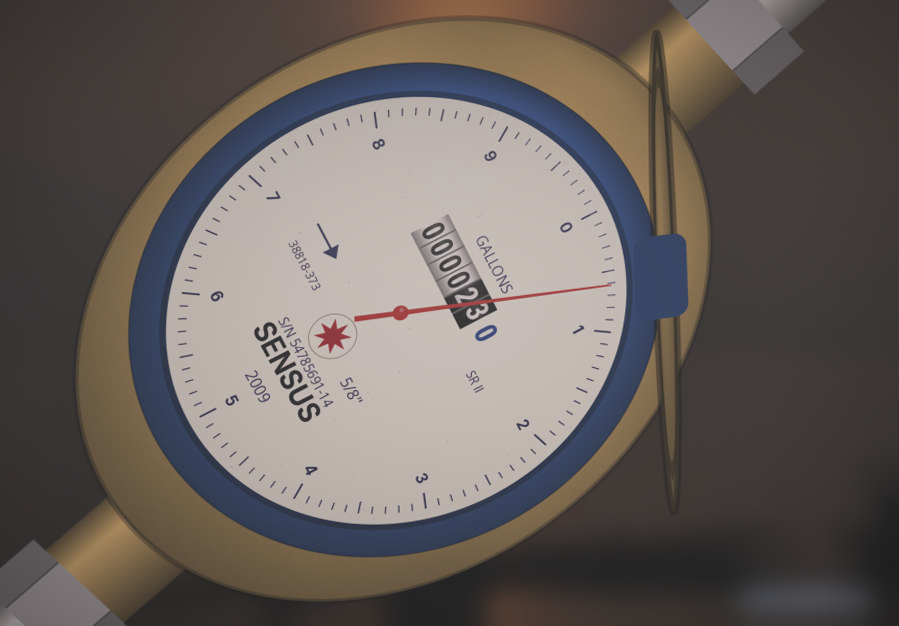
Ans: 230.6 gal
